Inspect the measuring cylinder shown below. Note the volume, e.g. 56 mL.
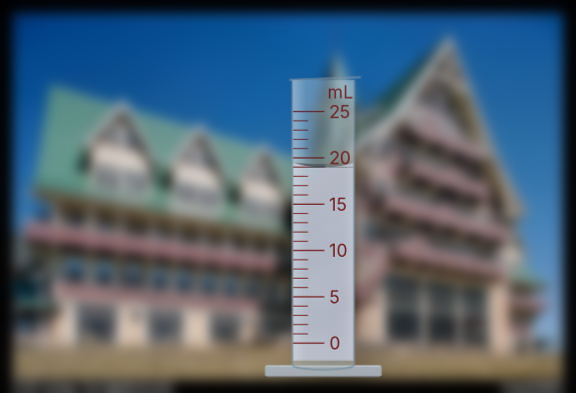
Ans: 19 mL
